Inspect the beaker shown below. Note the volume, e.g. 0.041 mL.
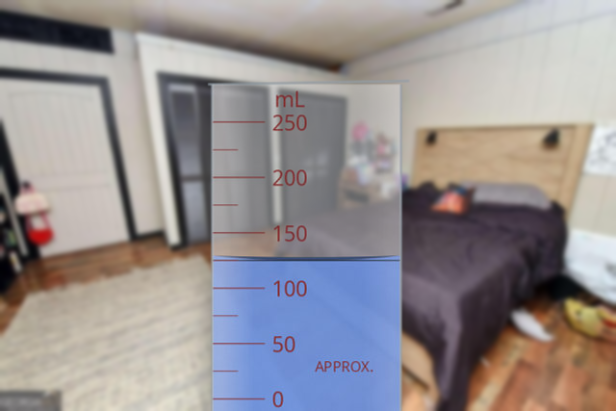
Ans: 125 mL
